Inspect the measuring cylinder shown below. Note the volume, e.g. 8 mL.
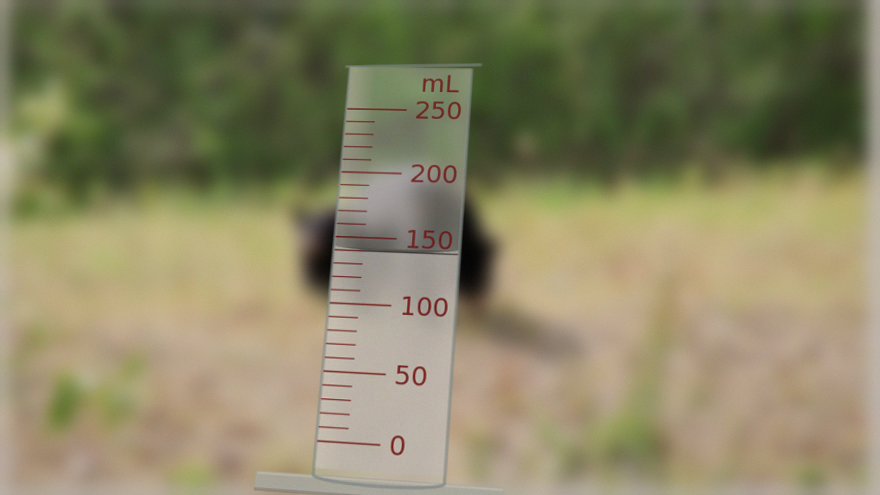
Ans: 140 mL
